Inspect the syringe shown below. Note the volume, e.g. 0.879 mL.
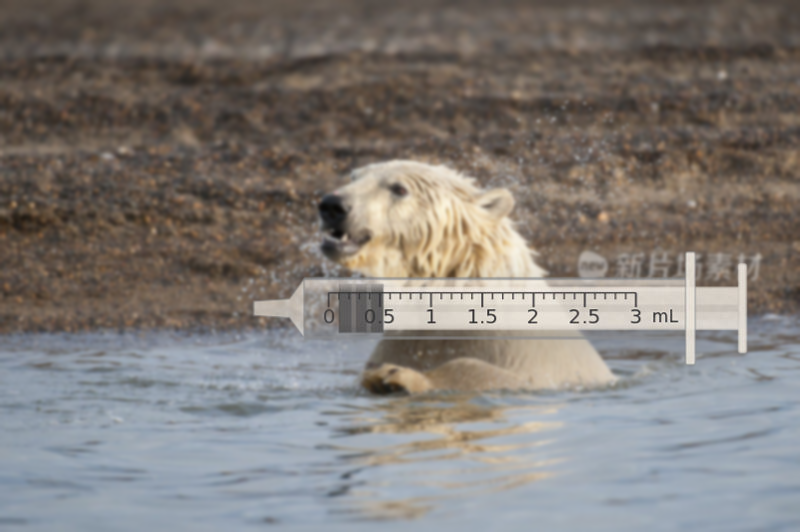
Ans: 0.1 mL
